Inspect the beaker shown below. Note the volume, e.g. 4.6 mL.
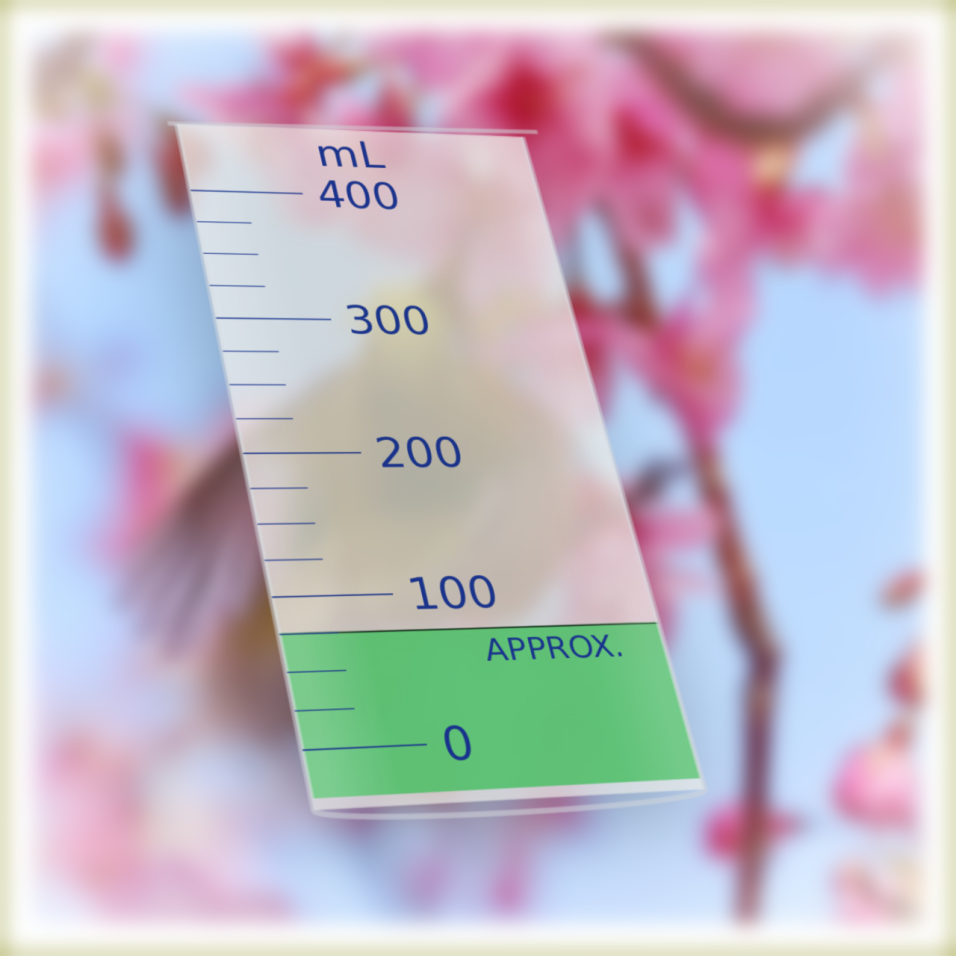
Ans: 75 mL
